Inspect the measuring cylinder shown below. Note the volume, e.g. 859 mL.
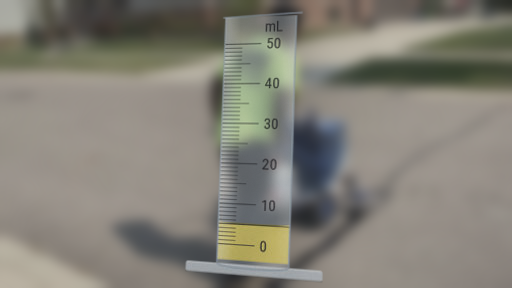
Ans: 5 mL
